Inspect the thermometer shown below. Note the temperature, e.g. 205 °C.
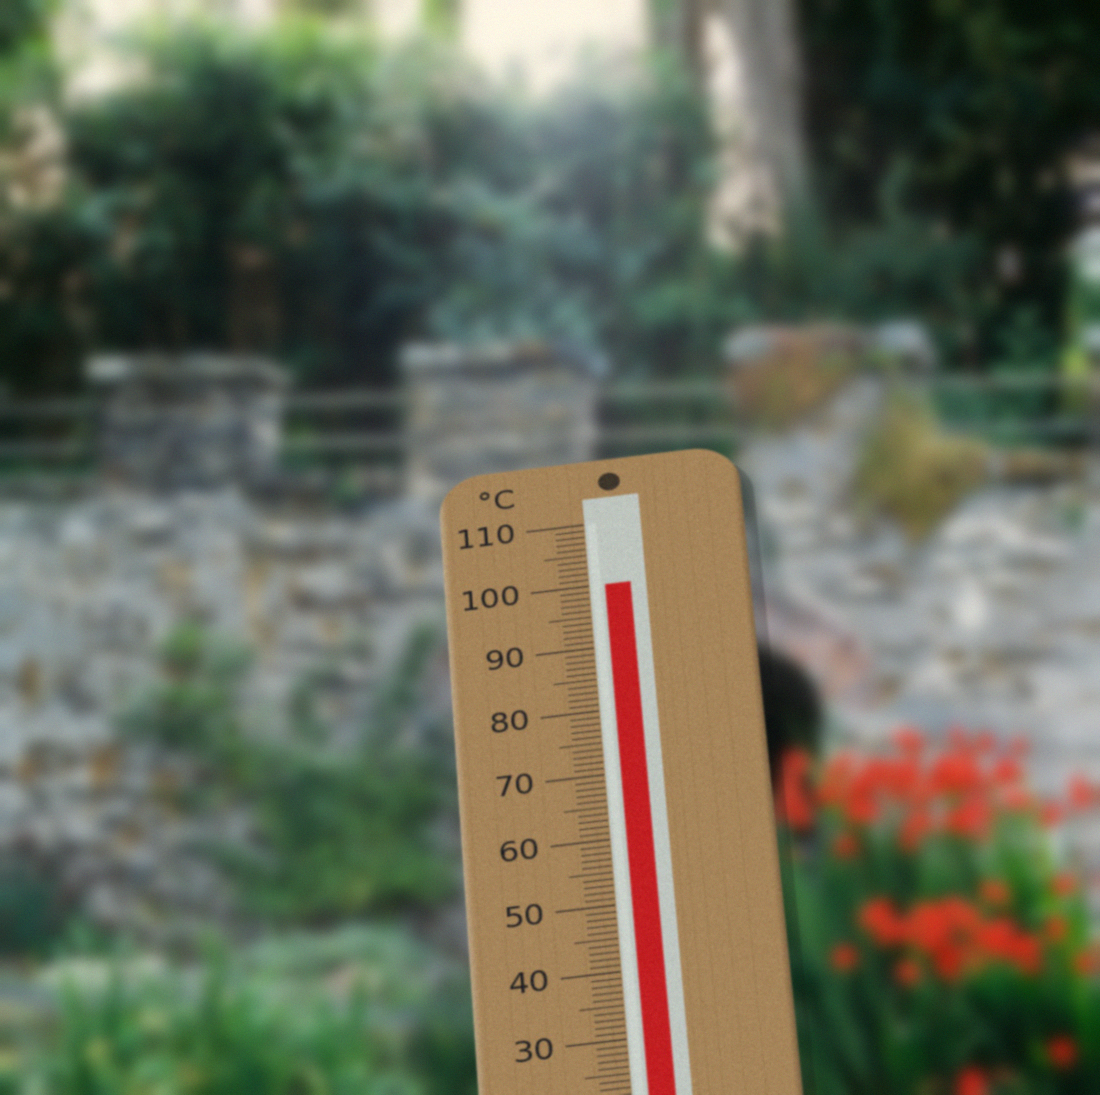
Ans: 100 °C
